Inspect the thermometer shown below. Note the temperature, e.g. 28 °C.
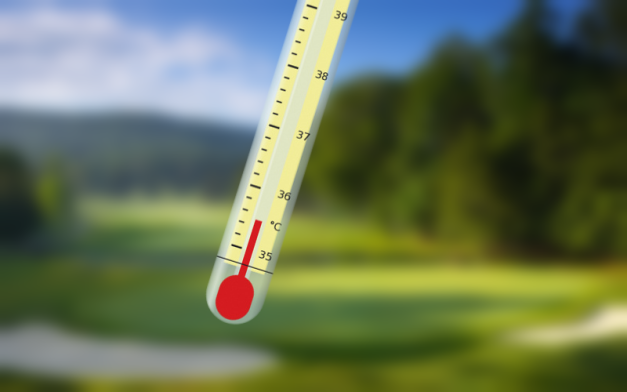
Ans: 35.5 °C
